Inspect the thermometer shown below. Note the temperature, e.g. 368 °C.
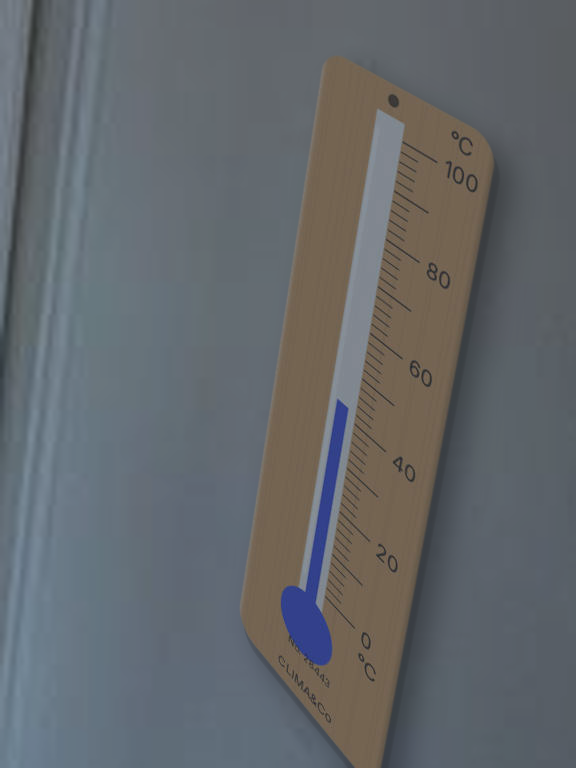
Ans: 42 °C
